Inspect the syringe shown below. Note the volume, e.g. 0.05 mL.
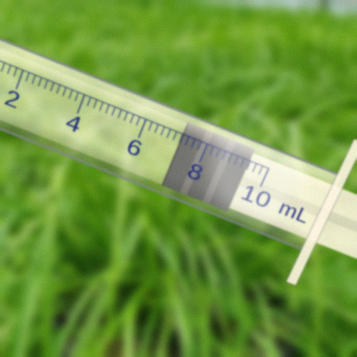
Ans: 7.2 mL
